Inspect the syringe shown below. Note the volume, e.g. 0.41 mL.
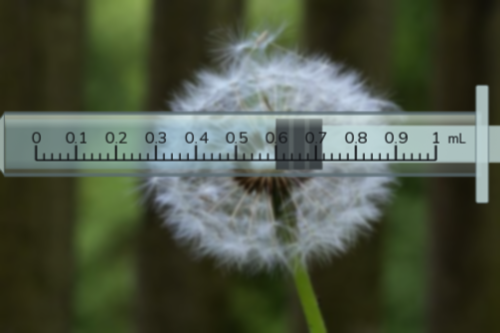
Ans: 0.6 mL
